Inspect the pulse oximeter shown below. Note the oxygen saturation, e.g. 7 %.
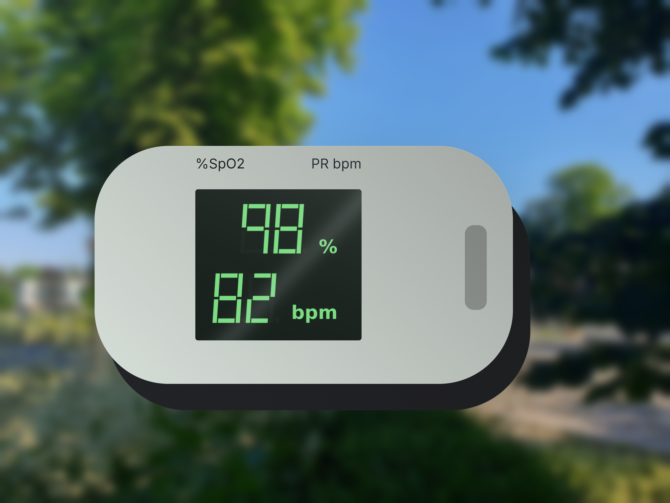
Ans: 98 %
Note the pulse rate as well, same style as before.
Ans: 82 bpm
